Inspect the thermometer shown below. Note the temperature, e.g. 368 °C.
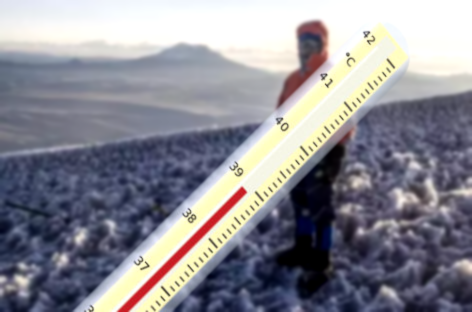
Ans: 38.9 °C
